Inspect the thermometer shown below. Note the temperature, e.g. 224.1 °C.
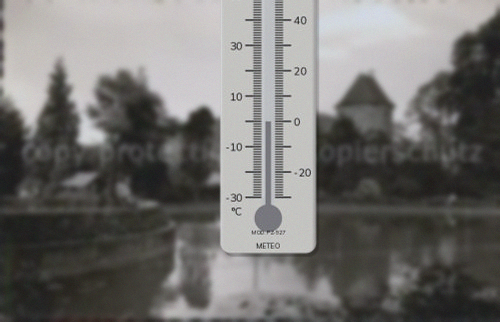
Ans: 0 °C
